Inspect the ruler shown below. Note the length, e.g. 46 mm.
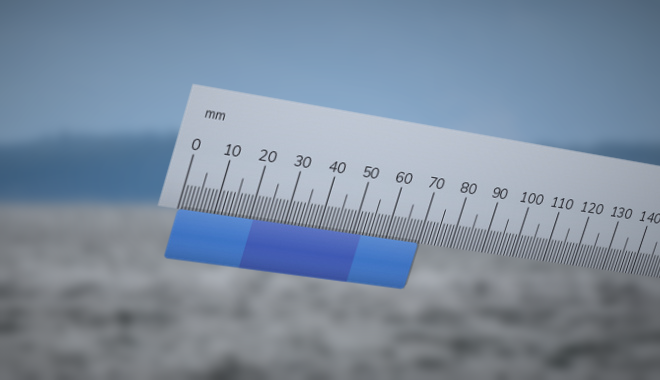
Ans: 70 mm
